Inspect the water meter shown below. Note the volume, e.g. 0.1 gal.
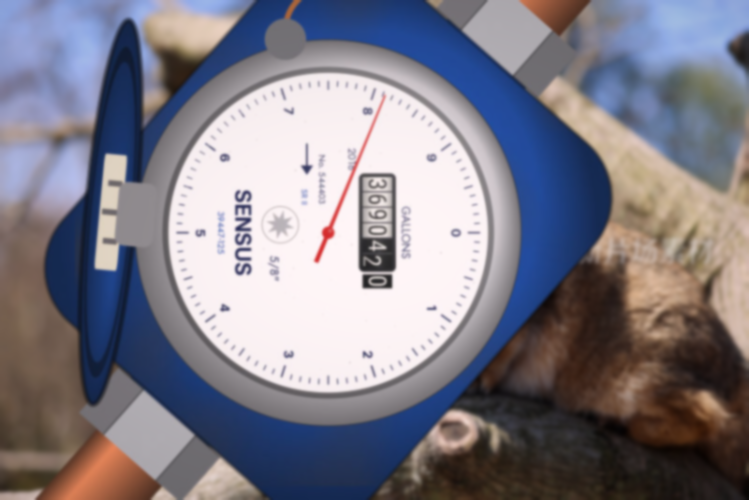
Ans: 3690418.1 gal
